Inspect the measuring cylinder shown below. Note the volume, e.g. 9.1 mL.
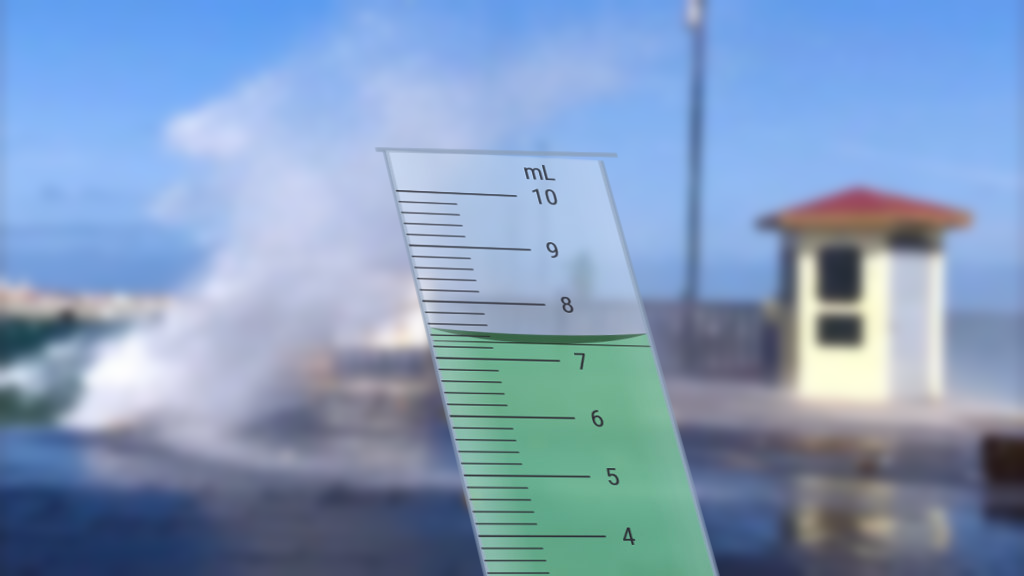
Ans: 7.3 mL
